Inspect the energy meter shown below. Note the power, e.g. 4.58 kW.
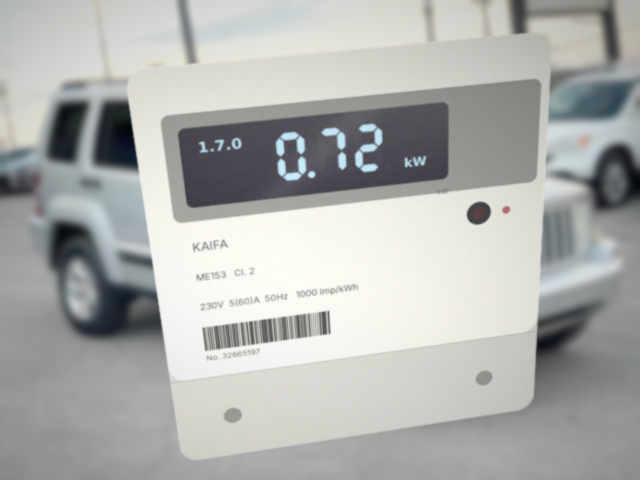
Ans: 0.72 kW
